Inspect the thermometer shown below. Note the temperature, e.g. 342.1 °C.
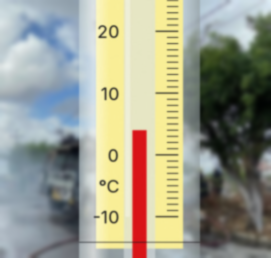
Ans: 4 °C
